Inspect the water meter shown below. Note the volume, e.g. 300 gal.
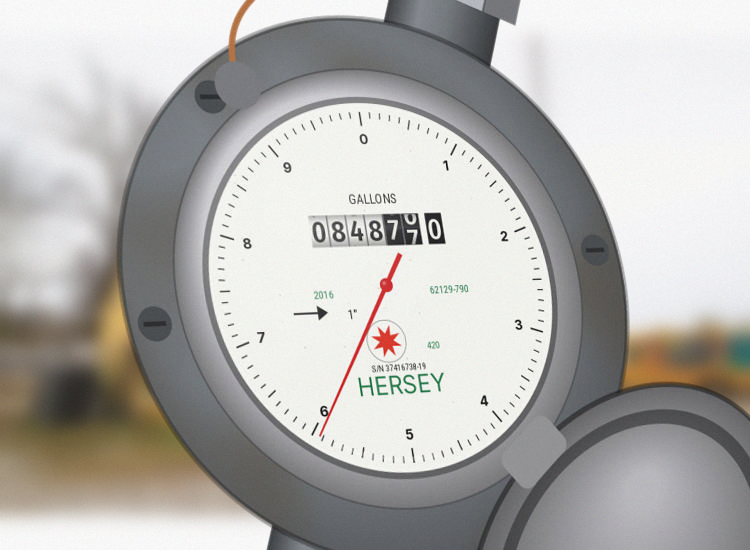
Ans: 848765.9 gal
